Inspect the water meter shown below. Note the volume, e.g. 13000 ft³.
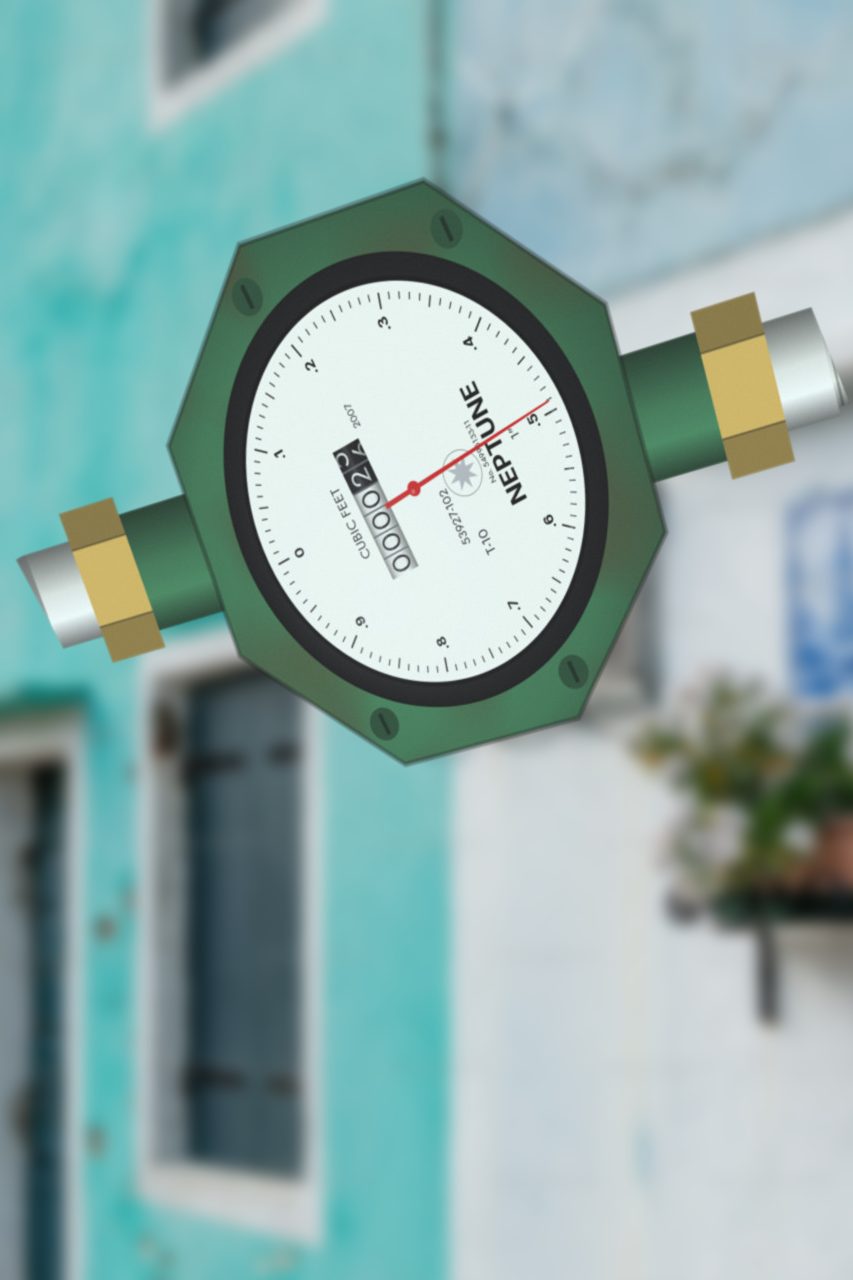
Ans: 25.49 ft³
